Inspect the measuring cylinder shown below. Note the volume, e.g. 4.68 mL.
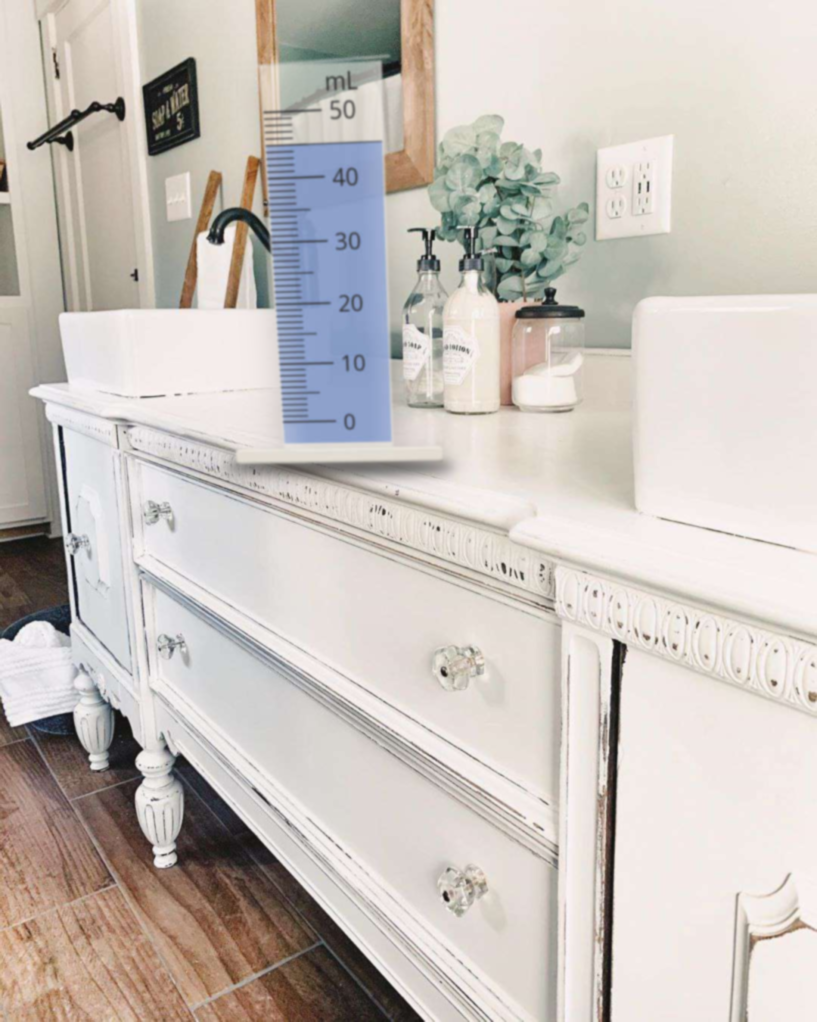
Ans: 45 mL
